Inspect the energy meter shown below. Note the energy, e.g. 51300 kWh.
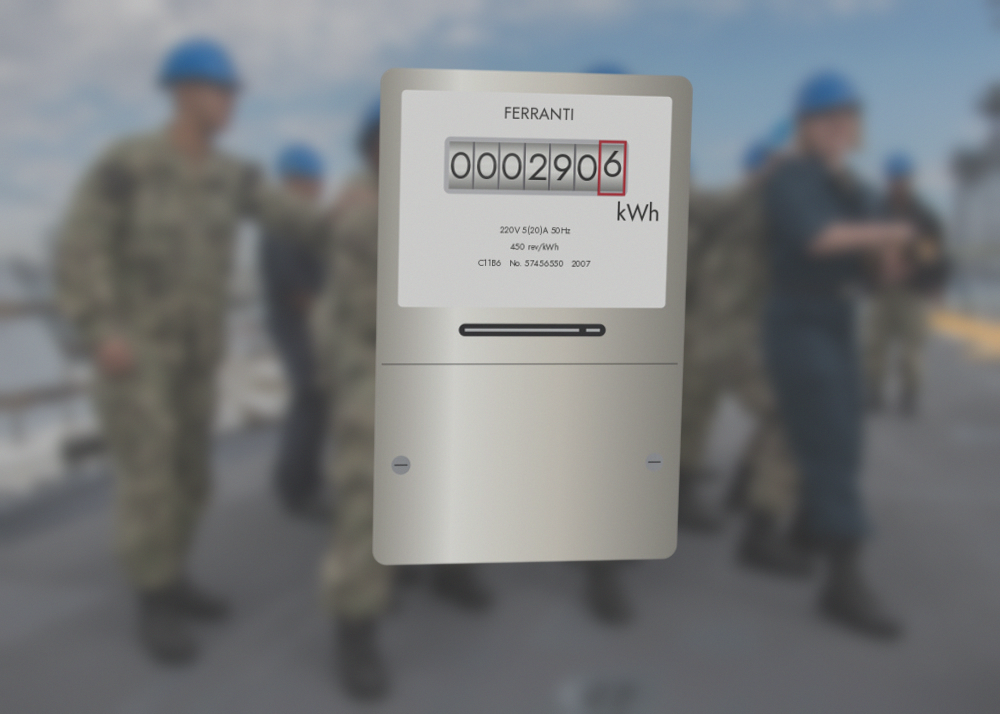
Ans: 290.6 kWh
